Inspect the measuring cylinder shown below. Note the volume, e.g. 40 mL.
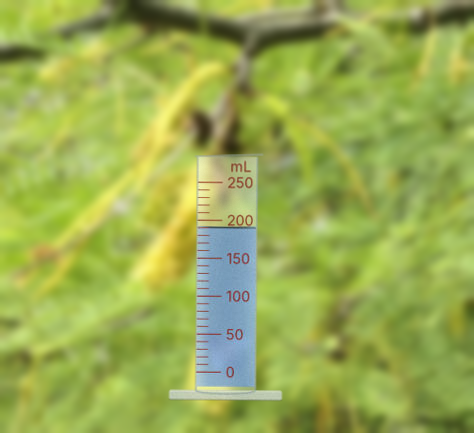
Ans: 190 mL
